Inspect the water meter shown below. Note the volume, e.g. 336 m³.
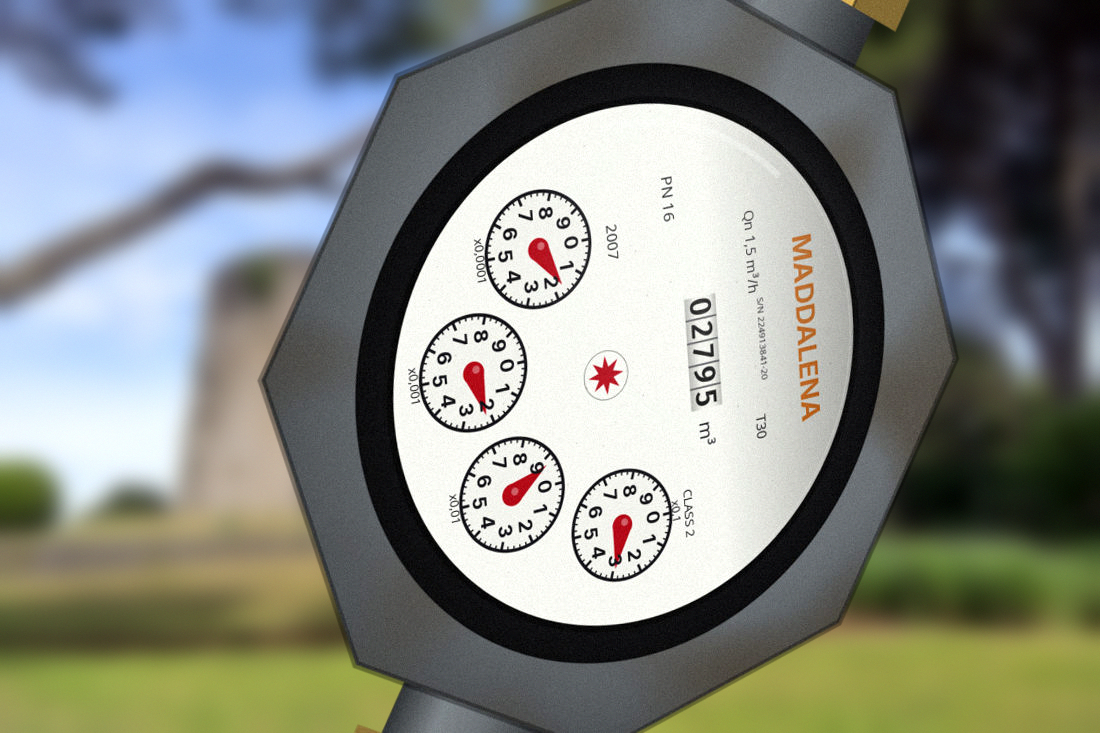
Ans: 2795.2921 m³
